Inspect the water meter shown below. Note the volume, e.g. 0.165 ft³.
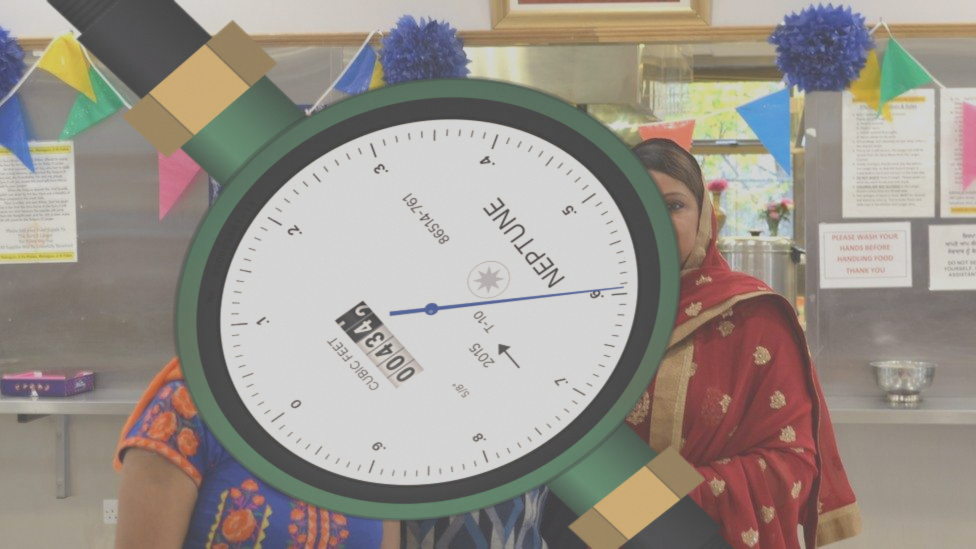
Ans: 4341.59 ft³
